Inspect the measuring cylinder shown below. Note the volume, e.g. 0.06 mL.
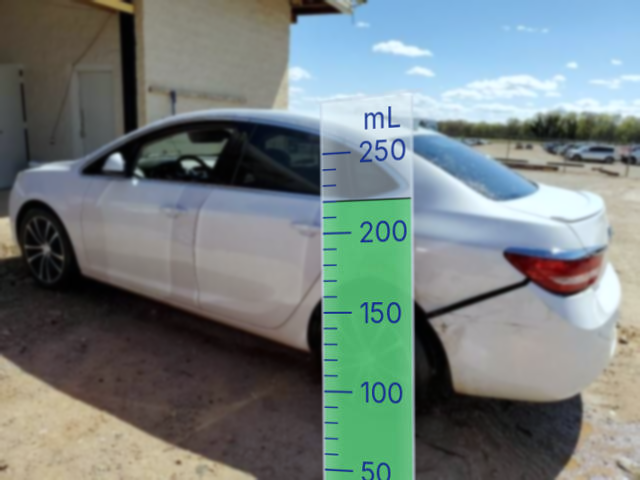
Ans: 220 mL
